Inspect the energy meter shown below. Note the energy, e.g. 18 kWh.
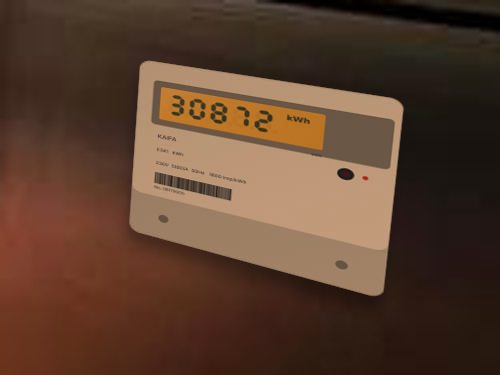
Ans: 30872 kWh
